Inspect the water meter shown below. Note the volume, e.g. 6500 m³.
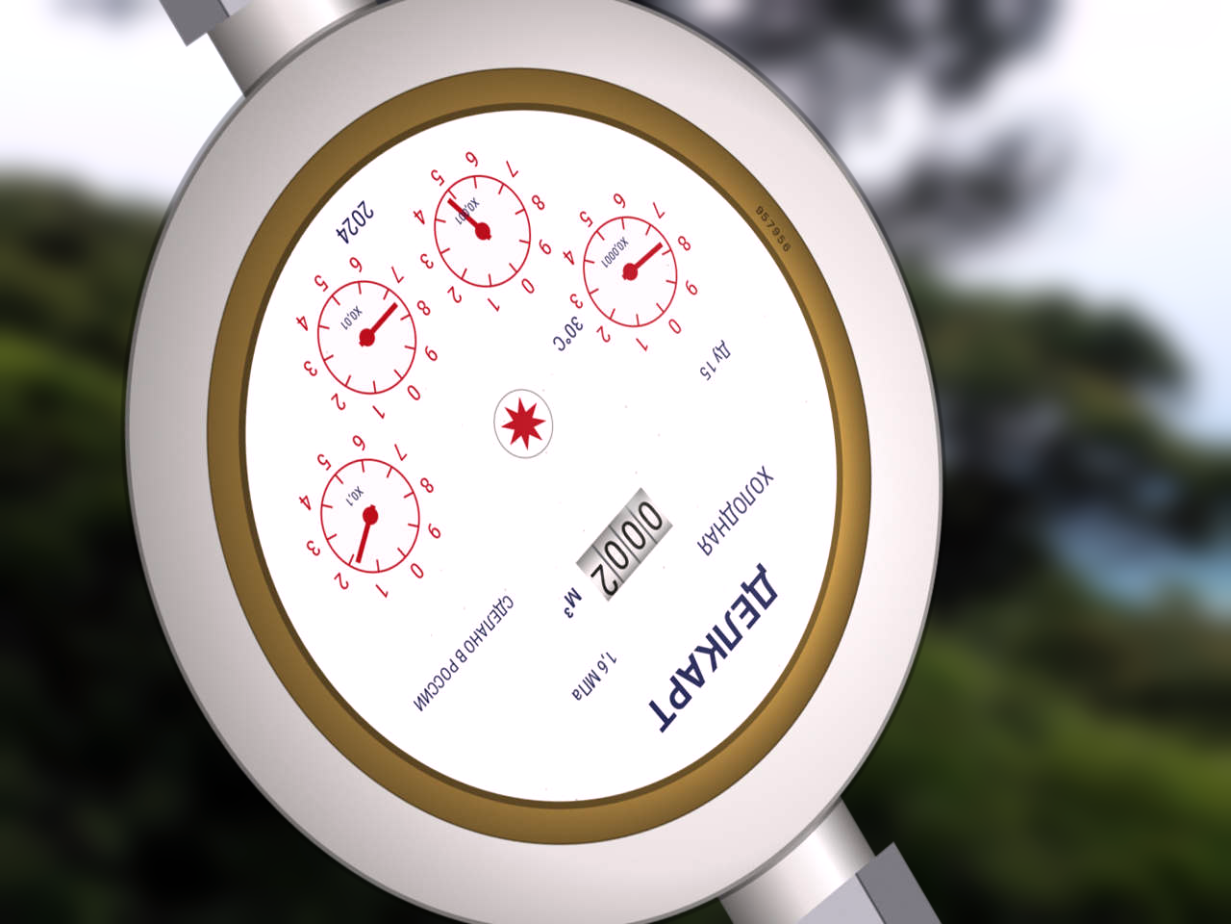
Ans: 2.1747 m³
